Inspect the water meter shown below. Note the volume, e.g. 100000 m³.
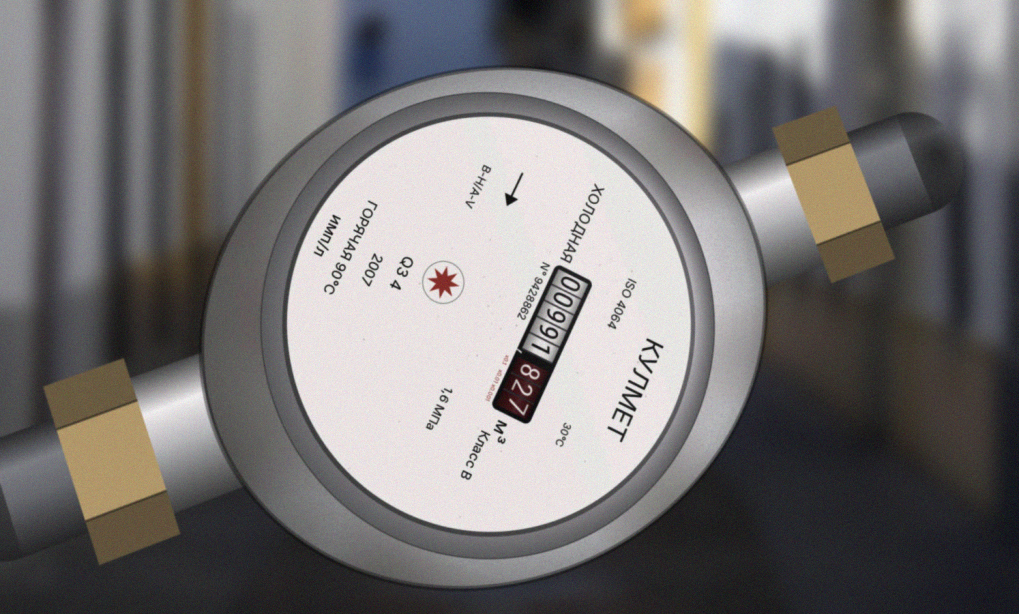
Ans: 991.827 m³
